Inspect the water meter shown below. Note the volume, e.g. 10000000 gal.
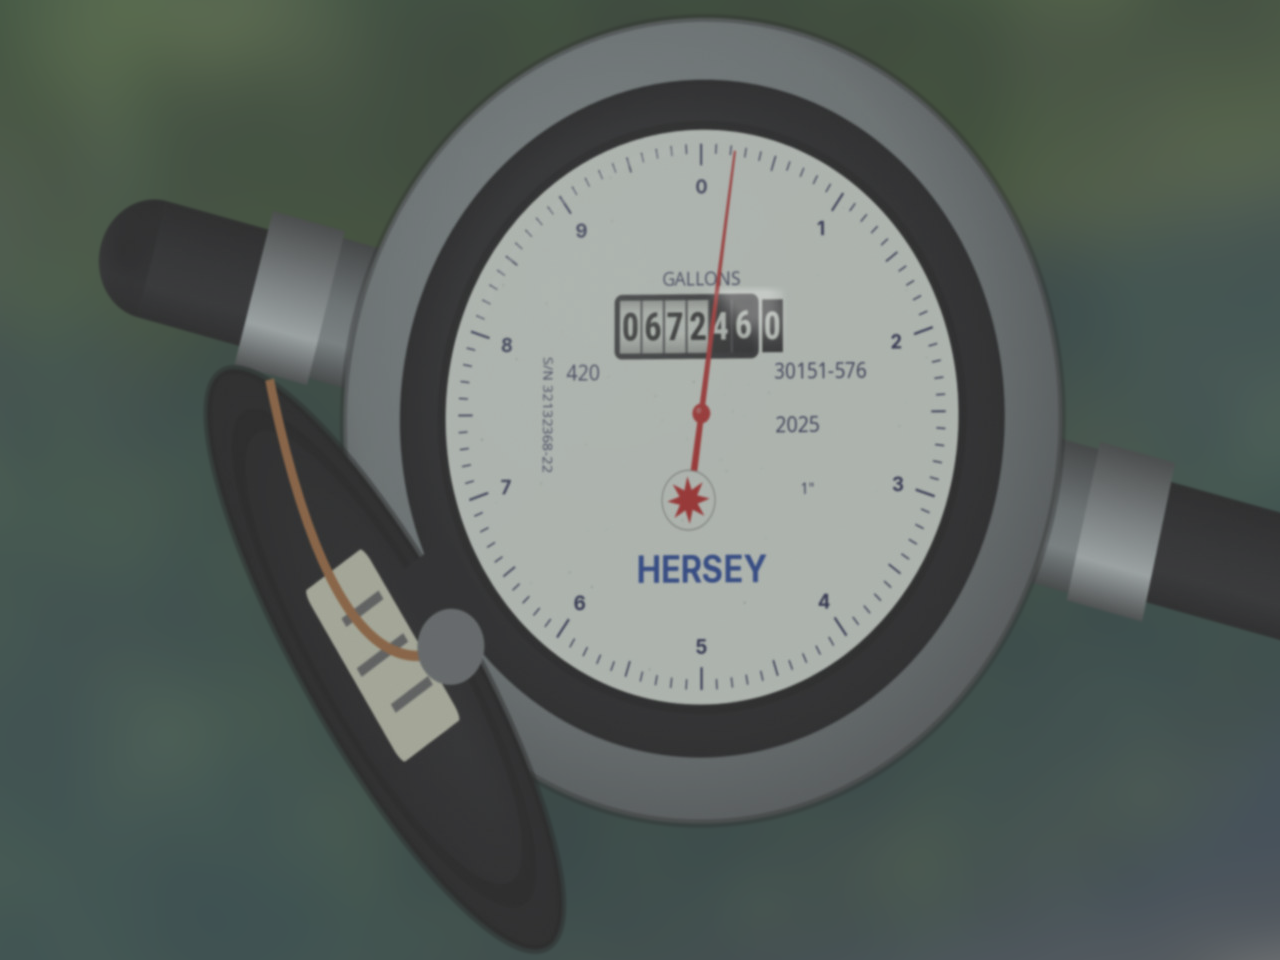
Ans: 672460.2 gal
